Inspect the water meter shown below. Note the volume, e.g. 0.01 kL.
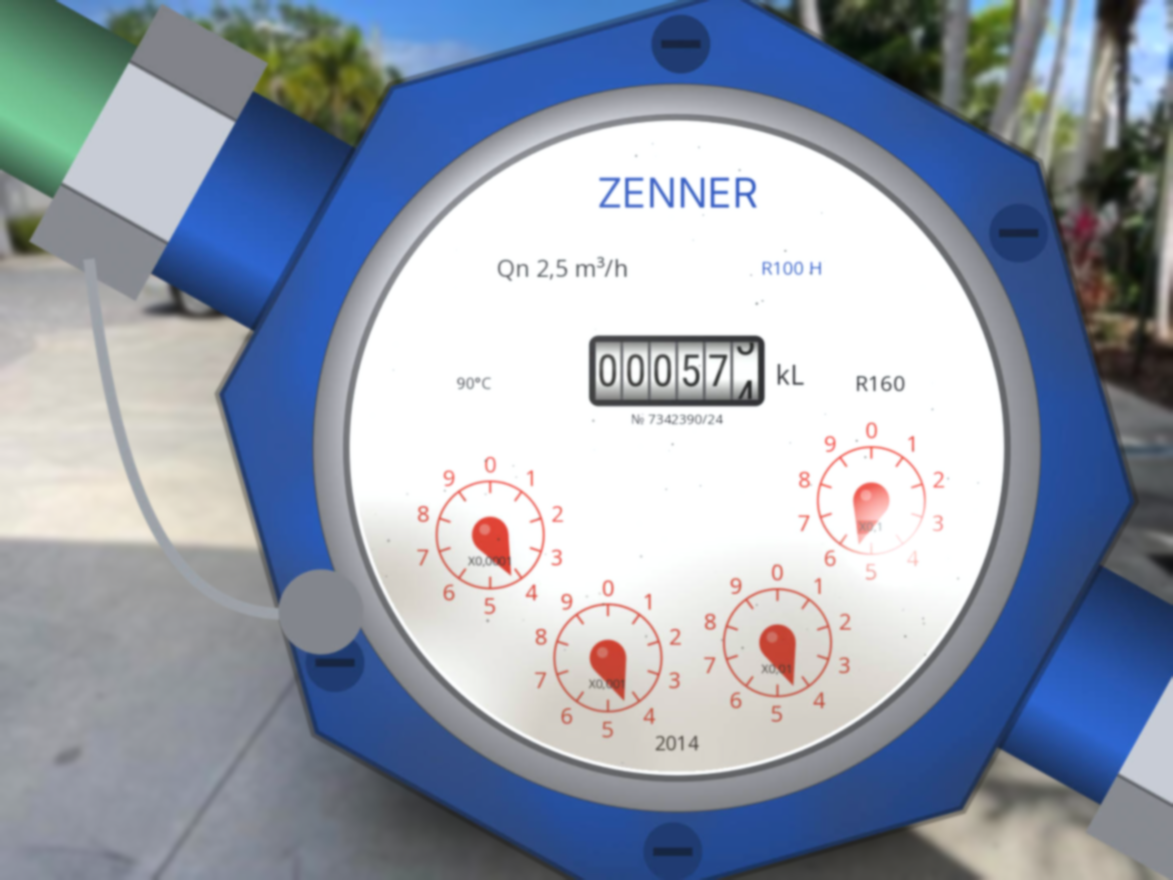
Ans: 573.5444 kL
